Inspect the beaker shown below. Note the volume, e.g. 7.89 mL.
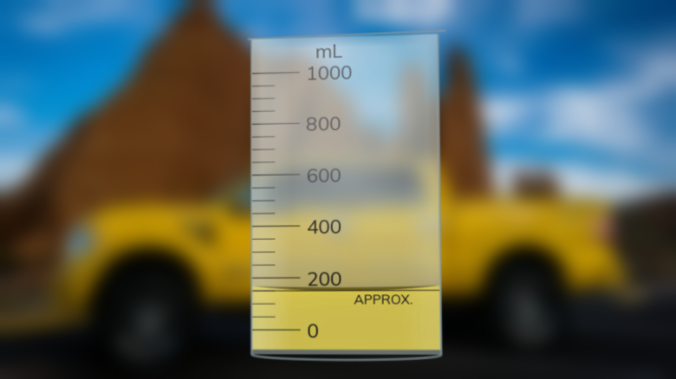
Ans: 150 mL
